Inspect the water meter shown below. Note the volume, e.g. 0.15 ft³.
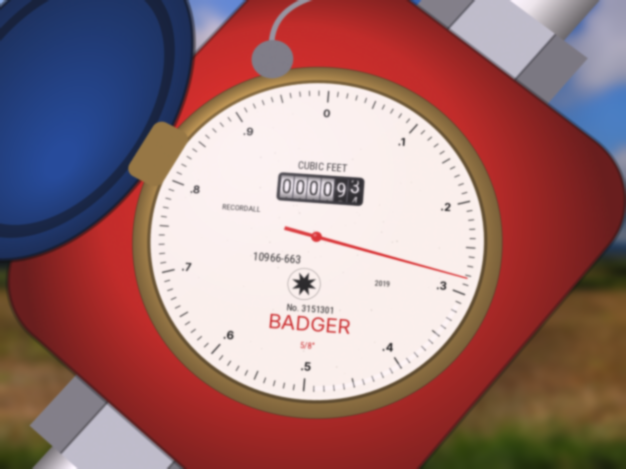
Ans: 93.28 ft³
